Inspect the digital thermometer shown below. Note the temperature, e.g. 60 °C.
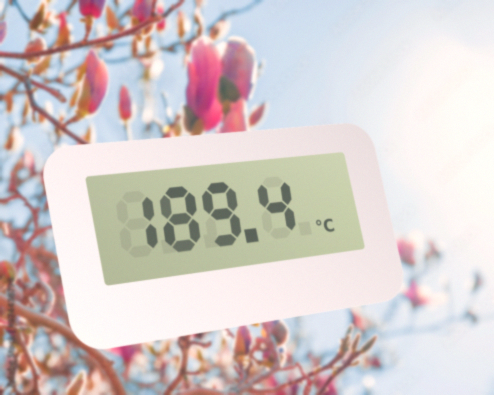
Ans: 189.4 °C
